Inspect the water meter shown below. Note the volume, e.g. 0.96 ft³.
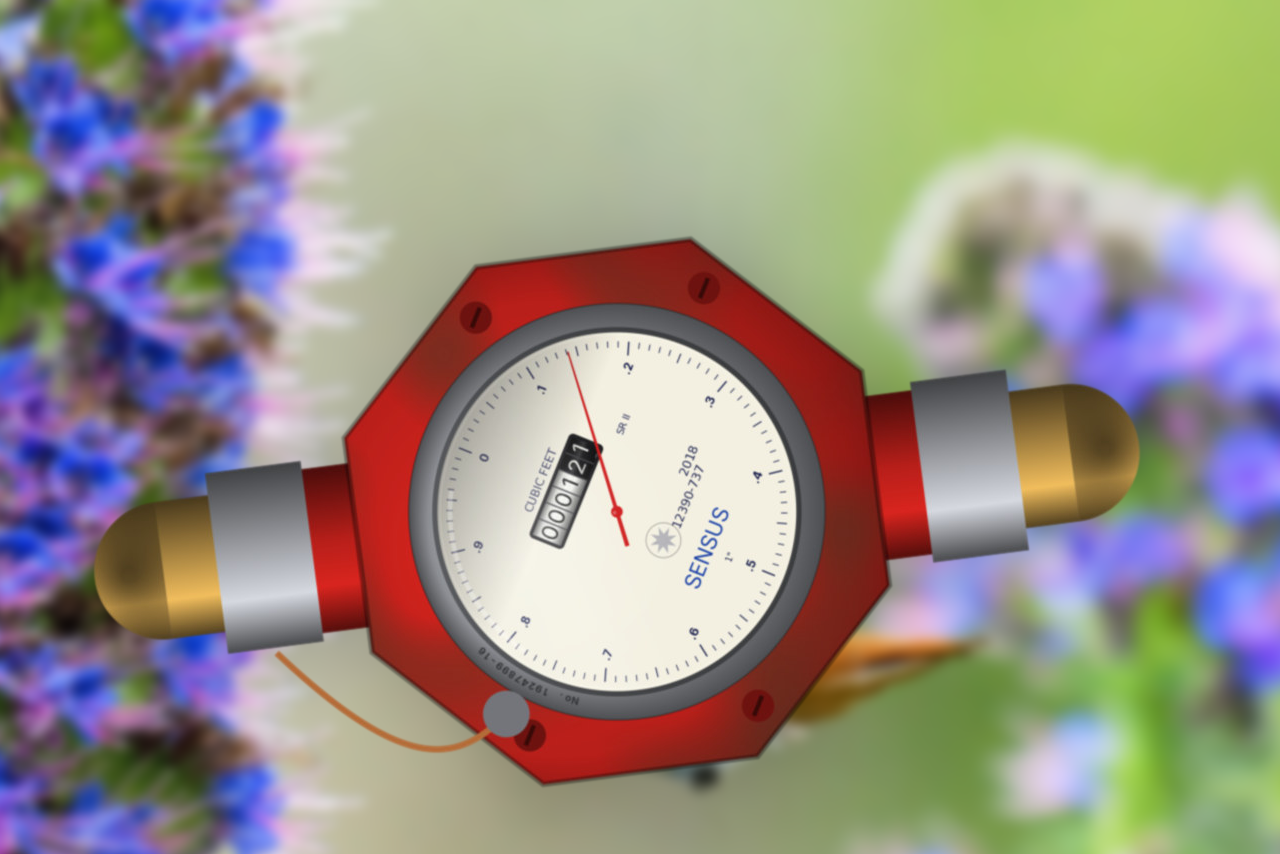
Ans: 121.14 ft³
